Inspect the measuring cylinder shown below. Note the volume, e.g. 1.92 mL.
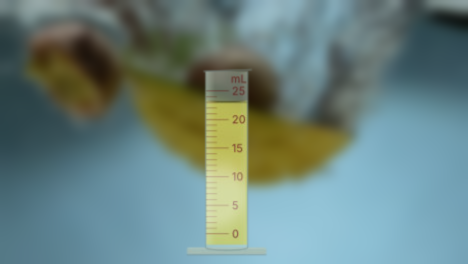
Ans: 23 mL
